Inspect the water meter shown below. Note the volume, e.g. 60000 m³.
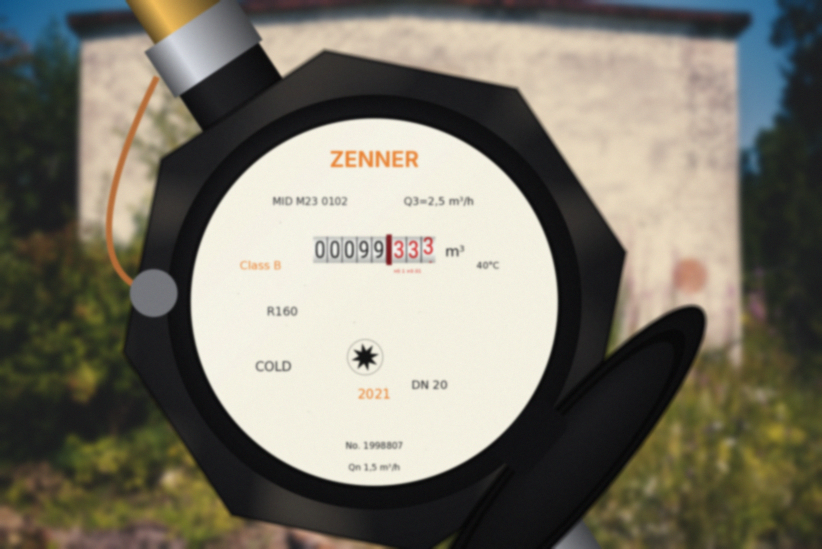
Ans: 99.333 m³
